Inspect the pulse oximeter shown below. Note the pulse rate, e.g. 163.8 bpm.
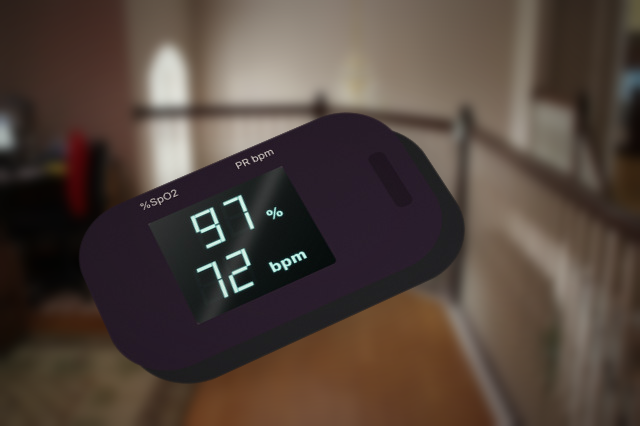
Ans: 72 bpm
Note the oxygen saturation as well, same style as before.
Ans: 97 %
